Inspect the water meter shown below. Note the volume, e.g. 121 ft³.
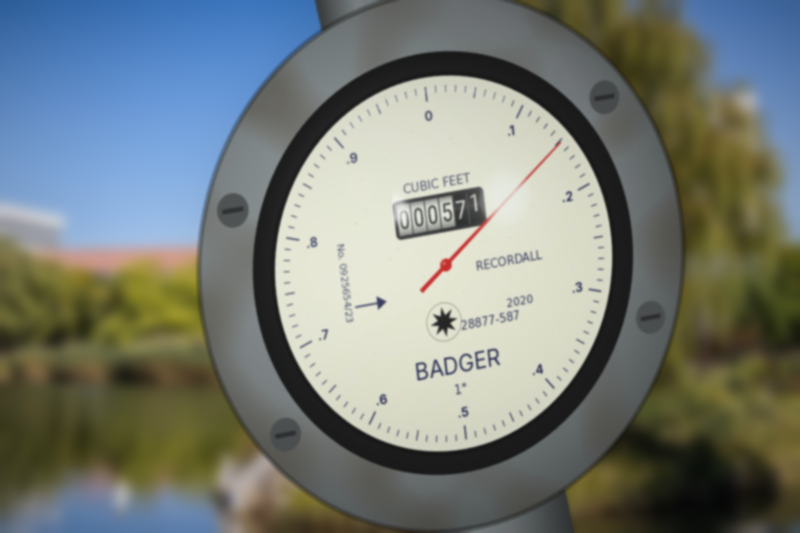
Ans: 571.15 ft³
